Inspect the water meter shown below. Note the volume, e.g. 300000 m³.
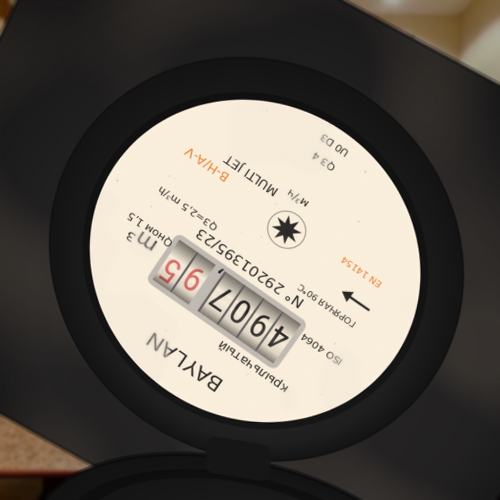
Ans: 4907.95 m³
